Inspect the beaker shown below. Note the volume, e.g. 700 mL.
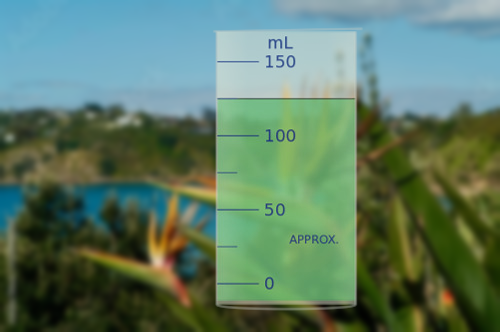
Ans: 125 mL
